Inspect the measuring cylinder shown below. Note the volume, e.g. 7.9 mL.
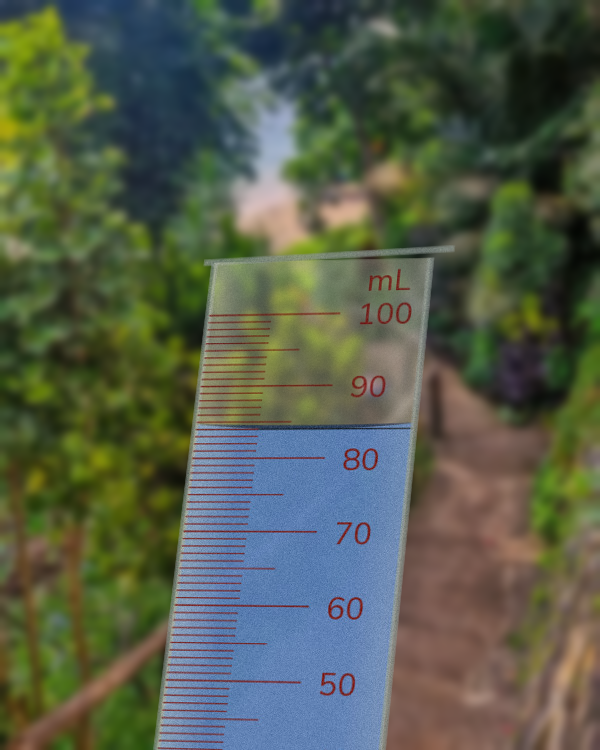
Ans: 84 mL
